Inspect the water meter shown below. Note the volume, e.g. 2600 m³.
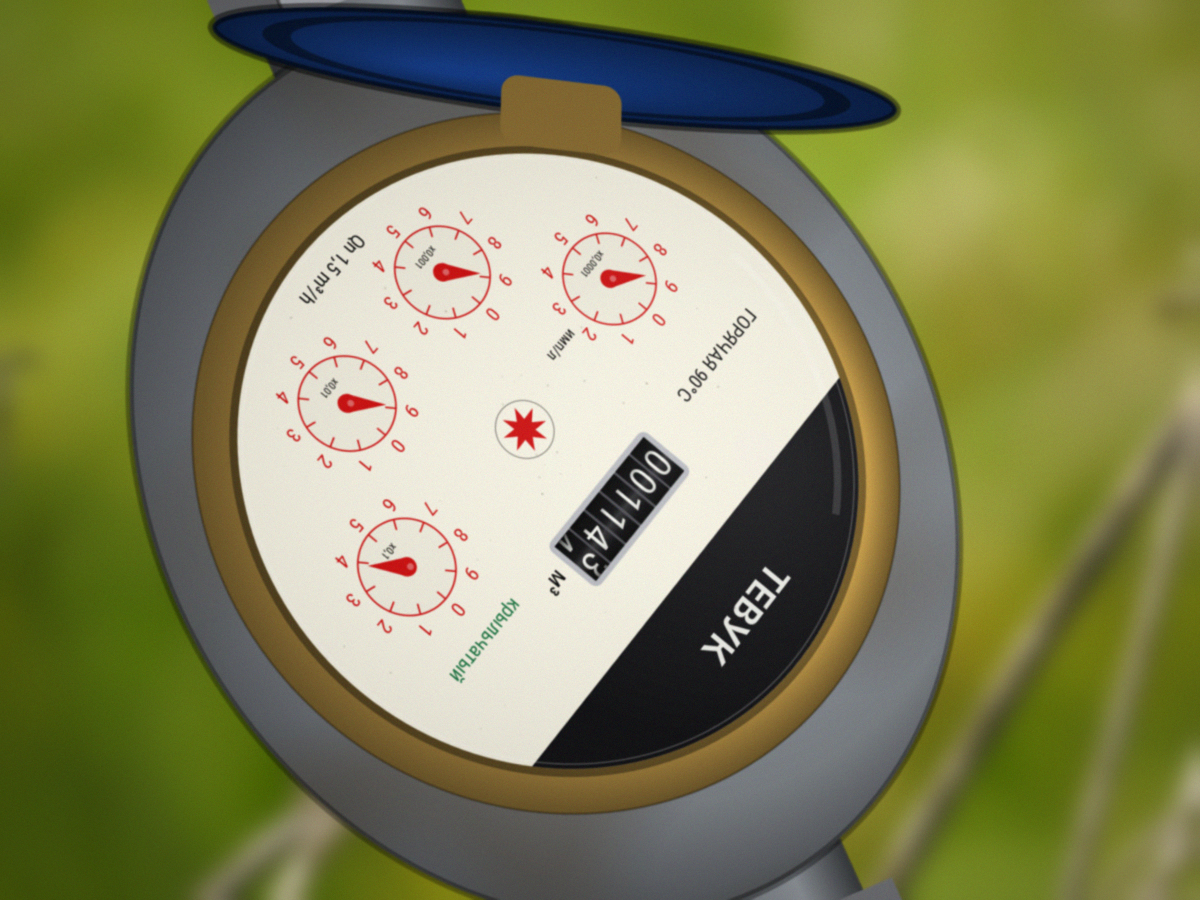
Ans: 1143.3888 m³
